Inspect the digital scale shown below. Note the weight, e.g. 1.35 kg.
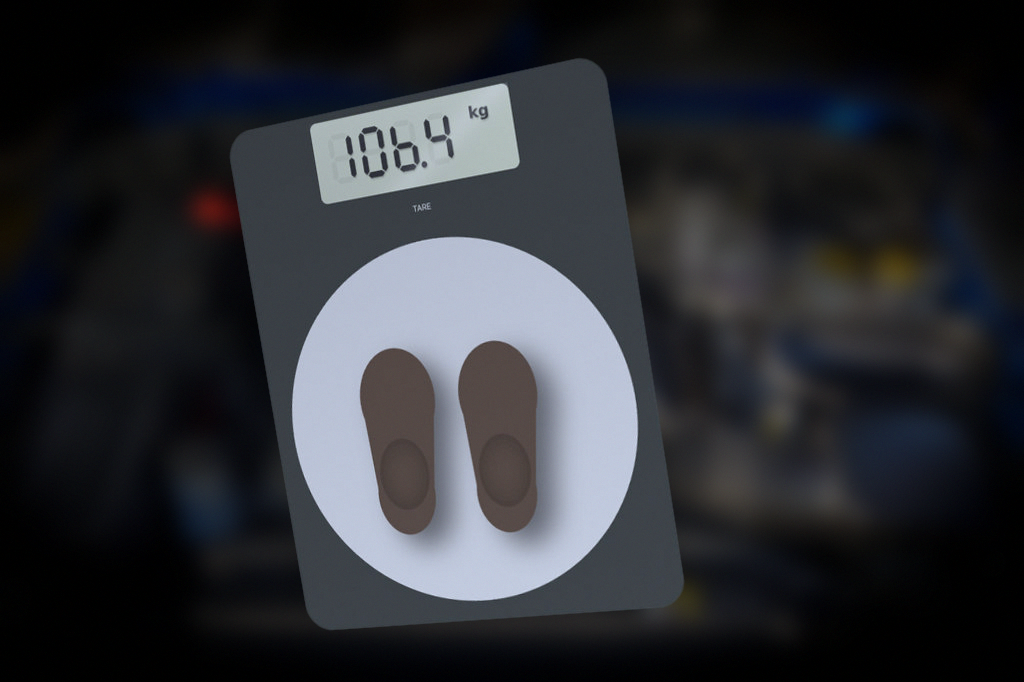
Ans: 106.4 kg
